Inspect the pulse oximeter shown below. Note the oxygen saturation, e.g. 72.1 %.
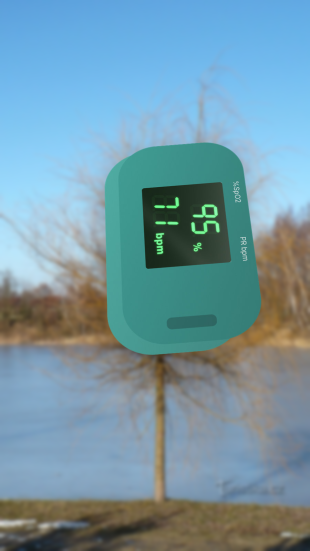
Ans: 95 %
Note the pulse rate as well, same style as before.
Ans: 71 bpm
